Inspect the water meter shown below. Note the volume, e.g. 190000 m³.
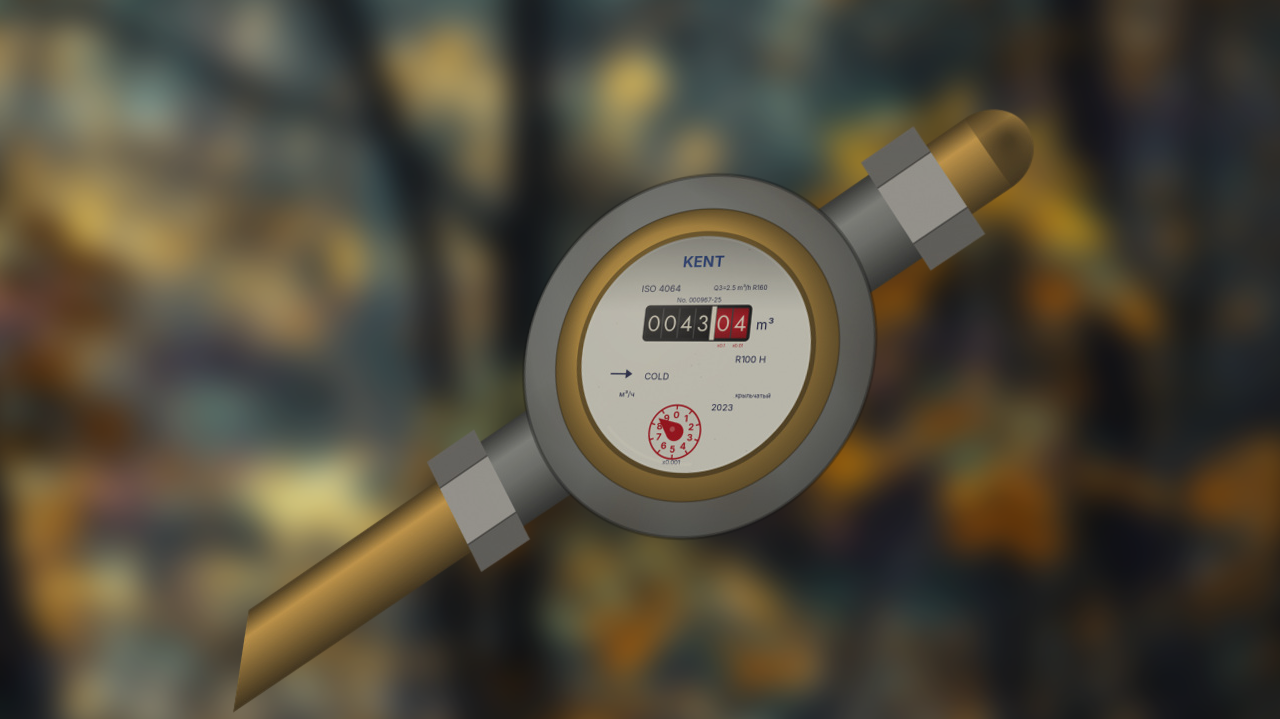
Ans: 43.048 m³
